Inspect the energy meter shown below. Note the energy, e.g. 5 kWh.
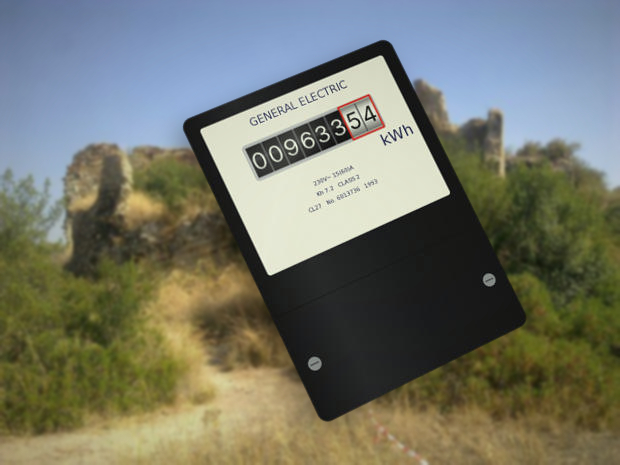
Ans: 9633.54 kWh
